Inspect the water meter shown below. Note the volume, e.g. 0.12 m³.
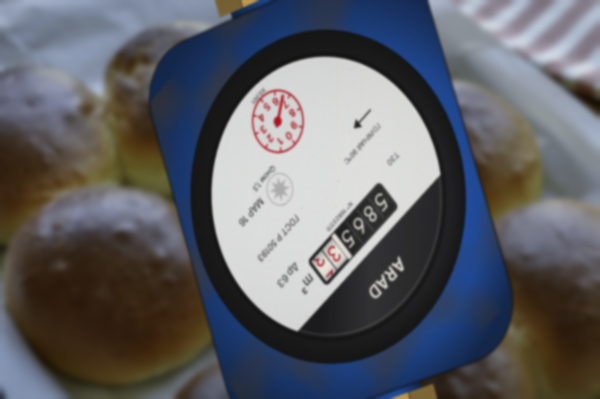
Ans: 5865.326 m³
